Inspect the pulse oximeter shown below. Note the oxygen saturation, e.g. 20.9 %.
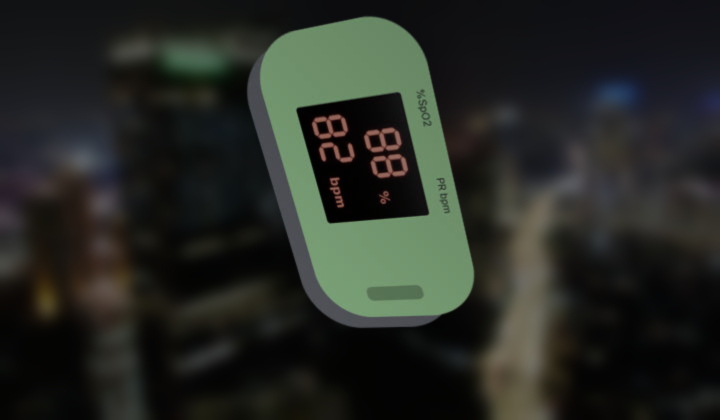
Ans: 88 %
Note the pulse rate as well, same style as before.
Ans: 82 bpm
